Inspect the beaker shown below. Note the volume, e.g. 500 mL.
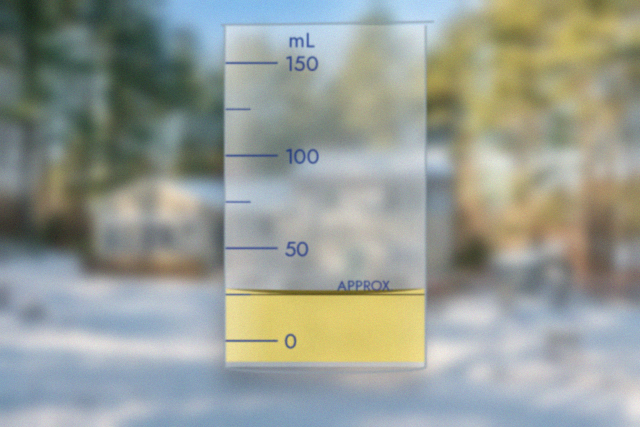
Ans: 25 mL
